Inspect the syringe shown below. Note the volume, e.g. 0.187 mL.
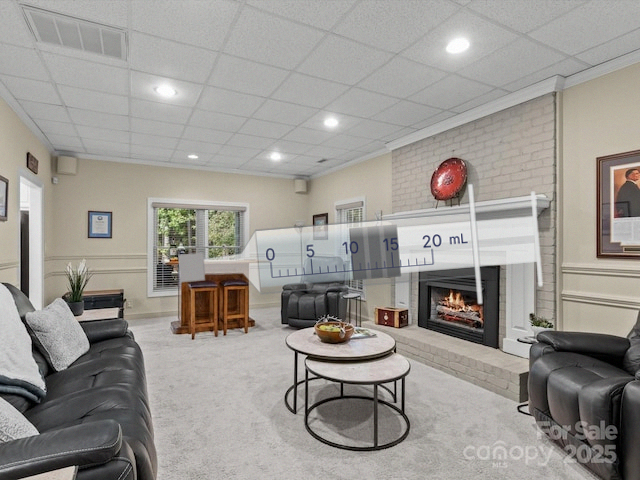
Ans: 10 mL
